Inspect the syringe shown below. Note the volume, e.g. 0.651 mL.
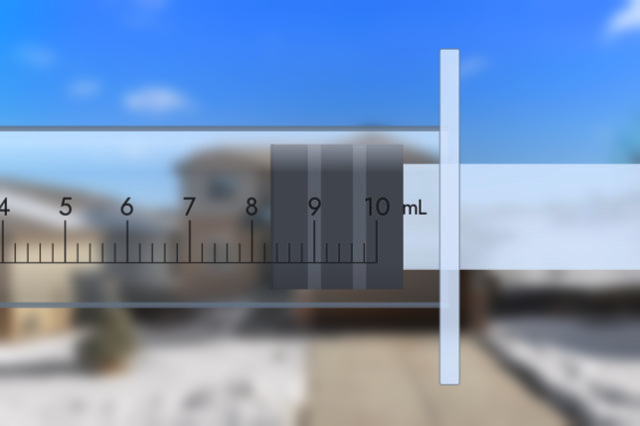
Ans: 8.3 mL
